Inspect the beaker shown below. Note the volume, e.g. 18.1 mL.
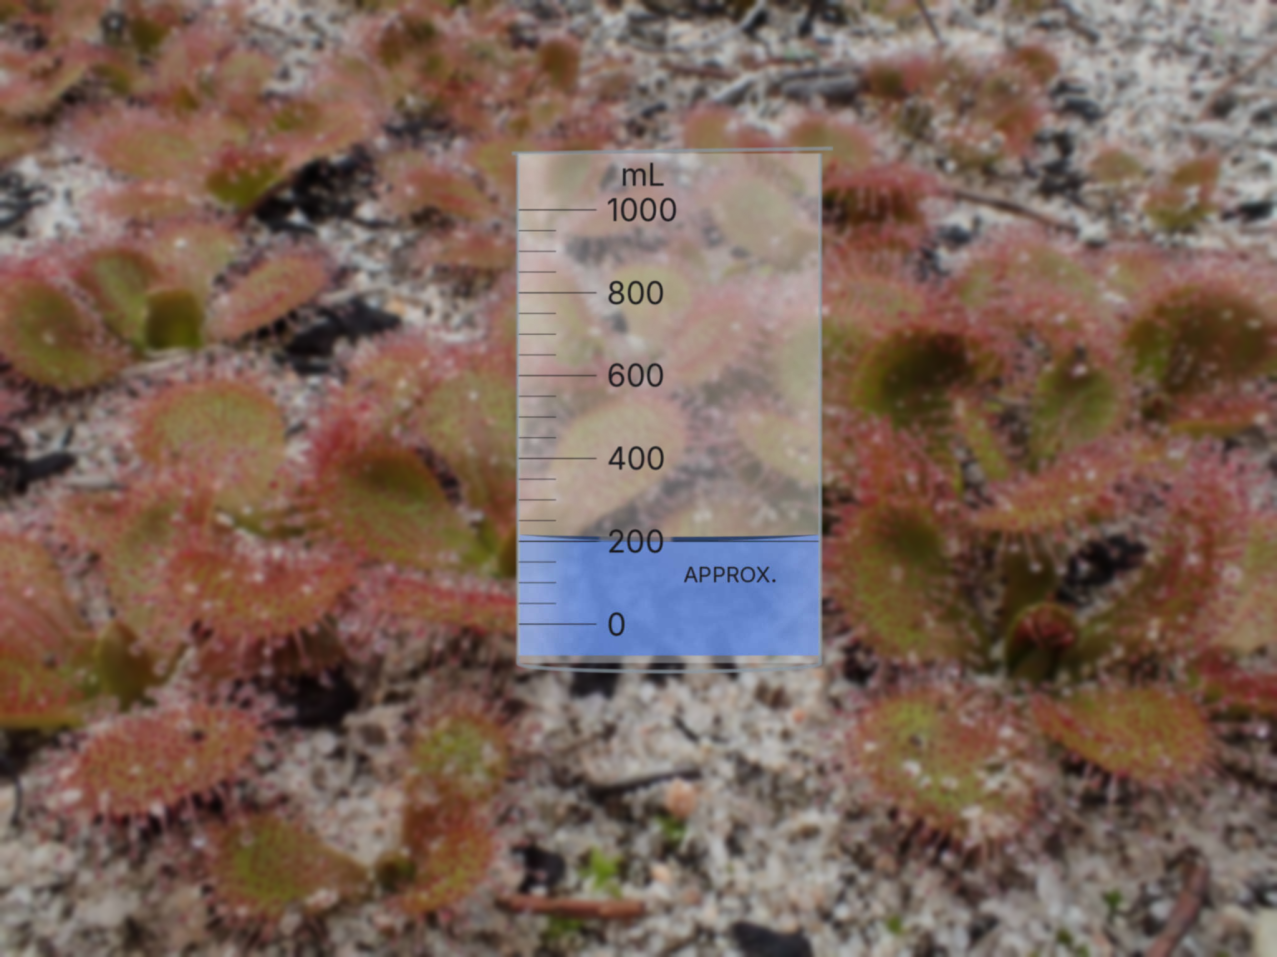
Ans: 200 mL
